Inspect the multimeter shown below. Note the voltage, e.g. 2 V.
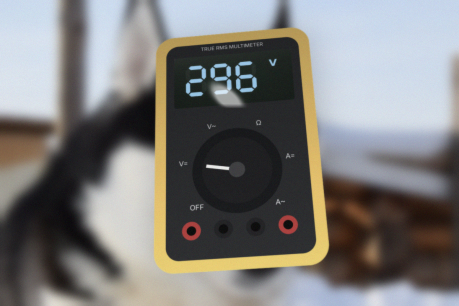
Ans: 296 V
